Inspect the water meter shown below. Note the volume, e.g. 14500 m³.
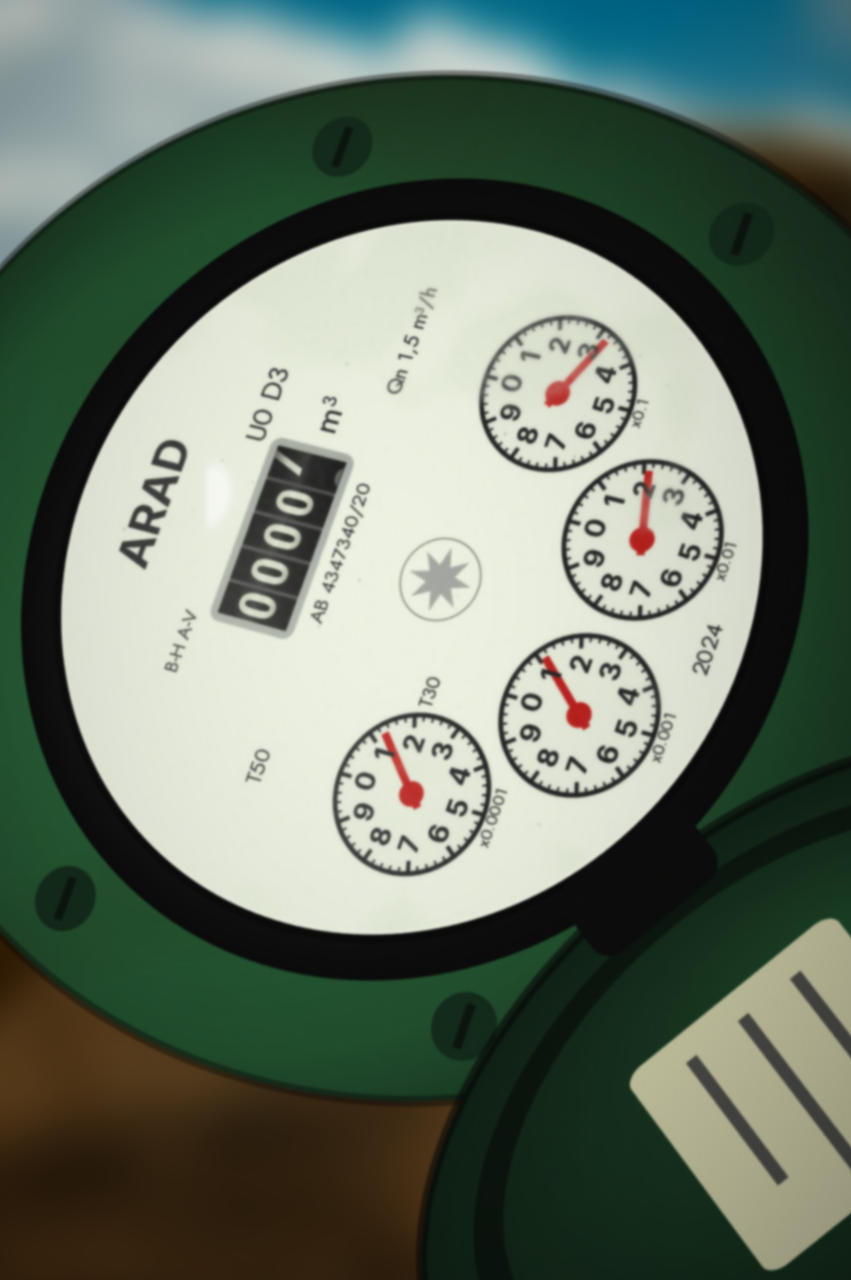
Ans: 7.3211 m³
